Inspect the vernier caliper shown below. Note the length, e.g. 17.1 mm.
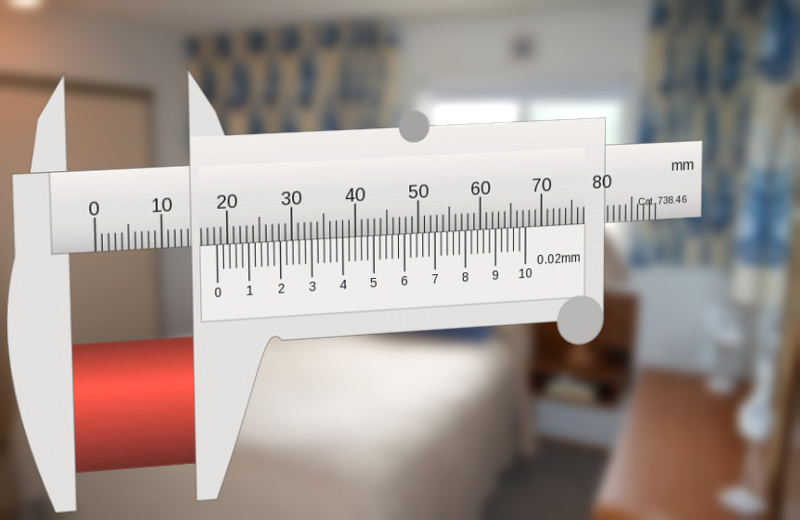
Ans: 18.4 mm
